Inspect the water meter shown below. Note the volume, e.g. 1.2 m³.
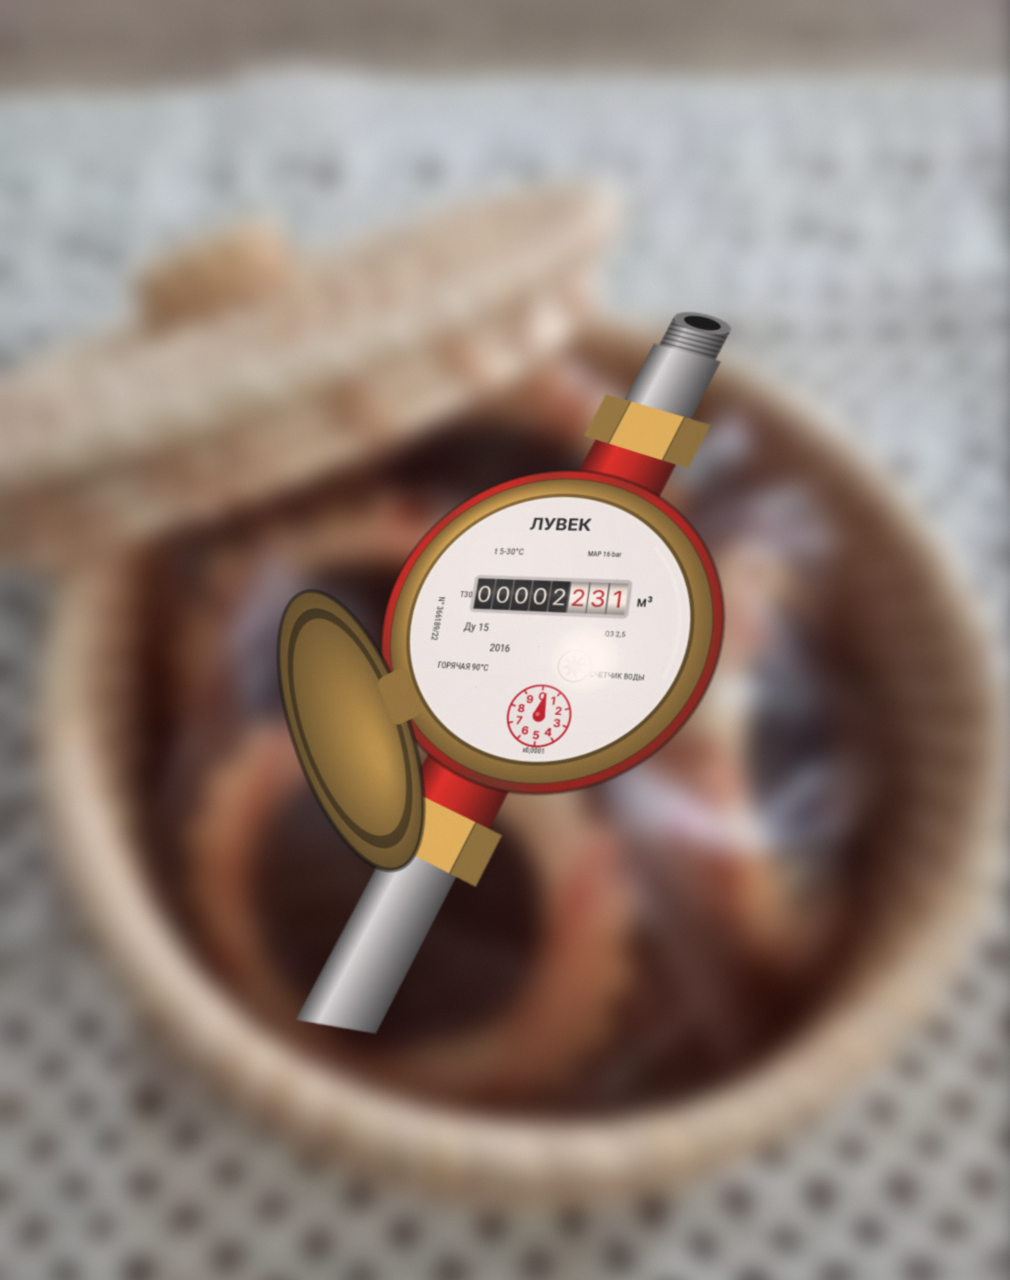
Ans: 2.2310 m³
